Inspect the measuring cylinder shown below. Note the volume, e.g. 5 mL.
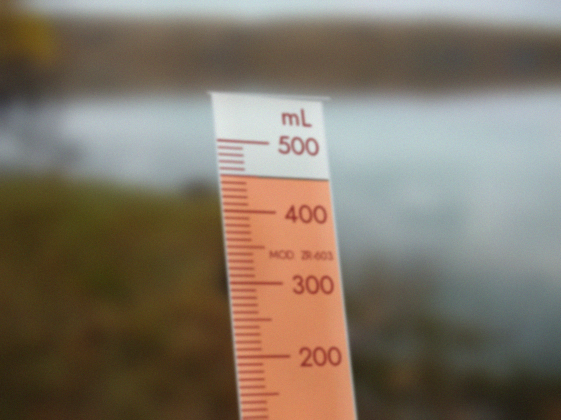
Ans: 450 mL
